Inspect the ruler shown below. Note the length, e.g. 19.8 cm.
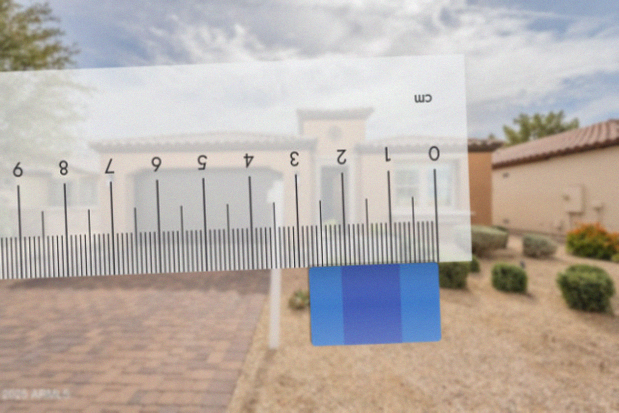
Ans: 2.8 cm
